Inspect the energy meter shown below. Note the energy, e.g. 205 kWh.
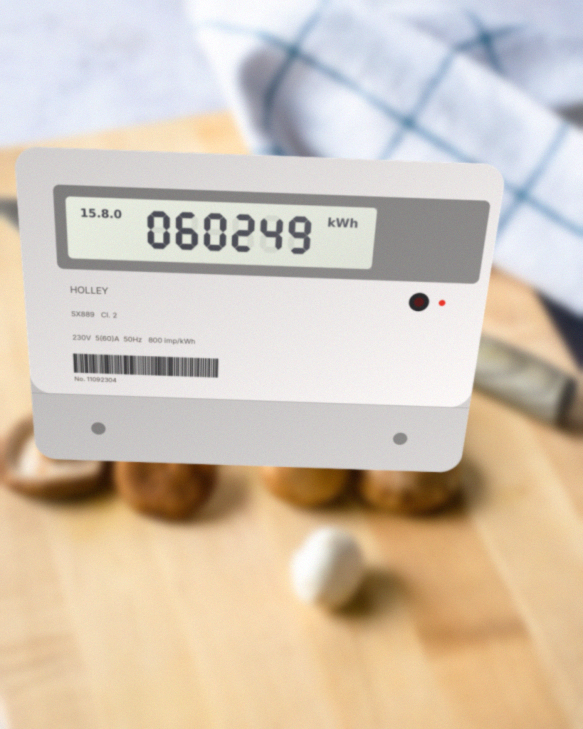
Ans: 60249 kWh
